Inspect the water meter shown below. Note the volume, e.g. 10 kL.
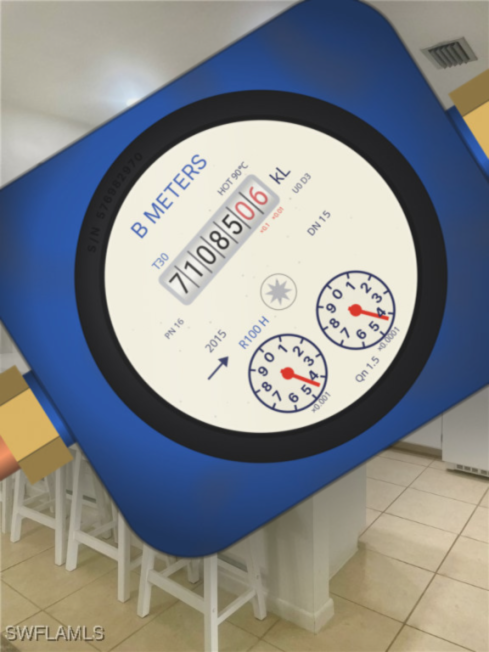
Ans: 71085.0644 kL
